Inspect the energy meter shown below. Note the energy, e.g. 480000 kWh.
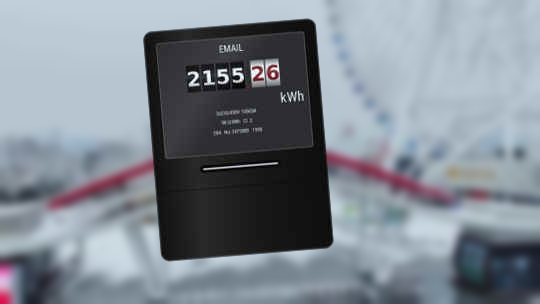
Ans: 2155.26 kWh
